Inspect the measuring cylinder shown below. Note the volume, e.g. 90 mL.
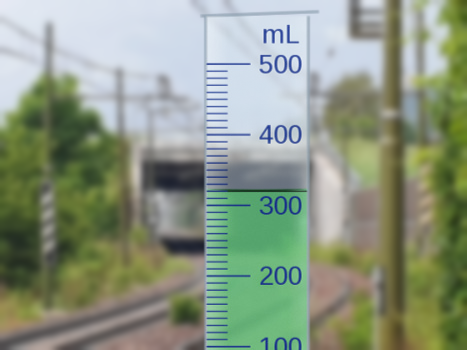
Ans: 320 mL
